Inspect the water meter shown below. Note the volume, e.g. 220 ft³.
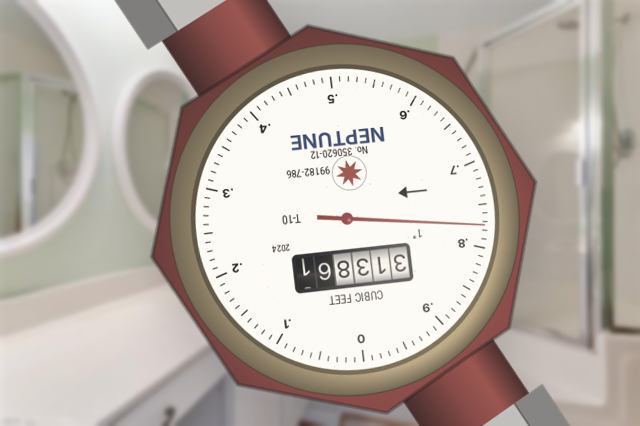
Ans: 313860.77 ft³
